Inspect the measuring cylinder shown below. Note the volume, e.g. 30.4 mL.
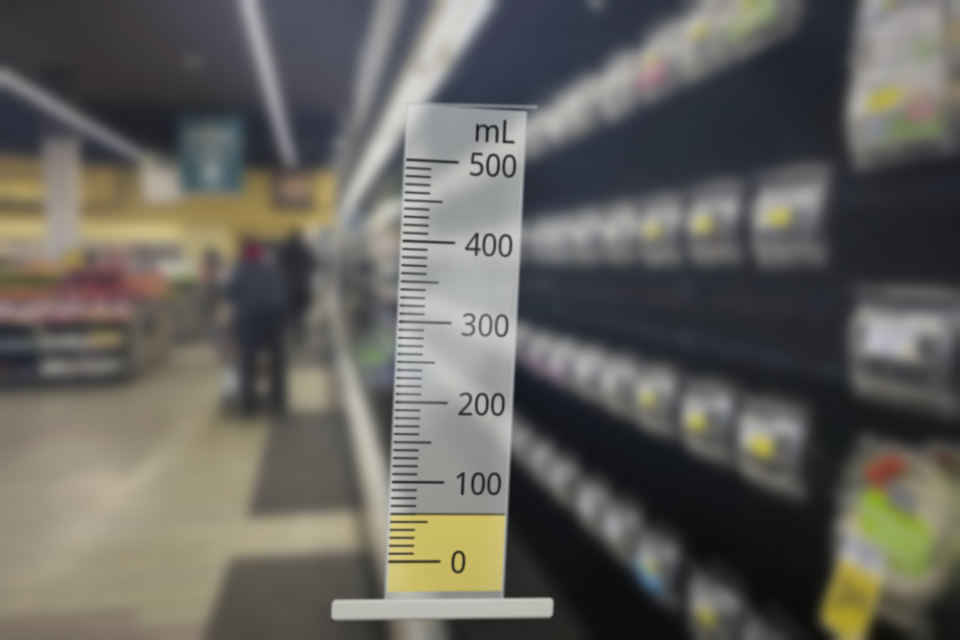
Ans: 60 mL
